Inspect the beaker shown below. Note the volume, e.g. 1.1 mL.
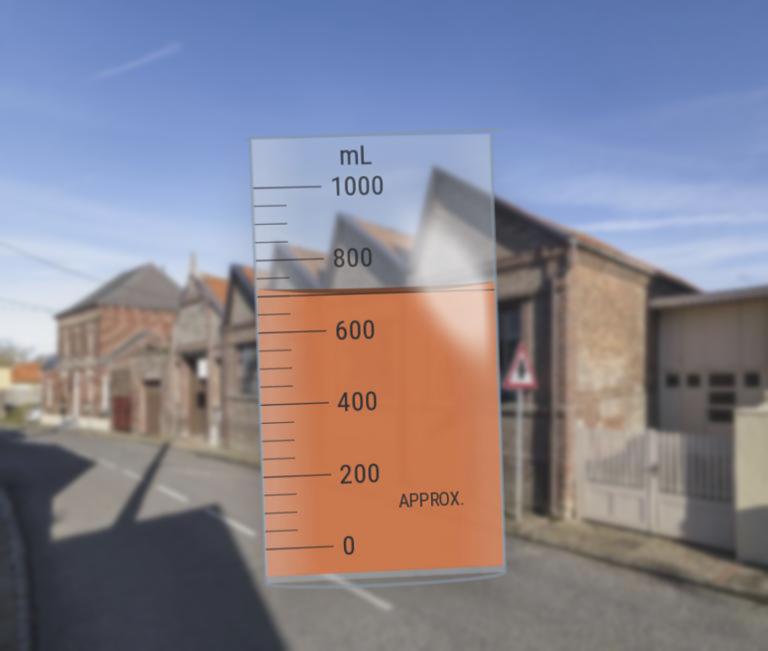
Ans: 700 mL
